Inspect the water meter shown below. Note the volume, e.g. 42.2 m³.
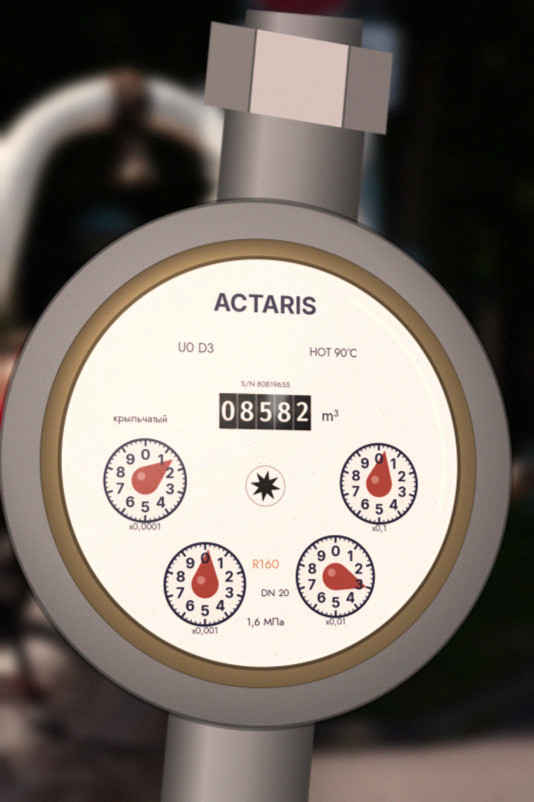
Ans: 8582.0301 m³
